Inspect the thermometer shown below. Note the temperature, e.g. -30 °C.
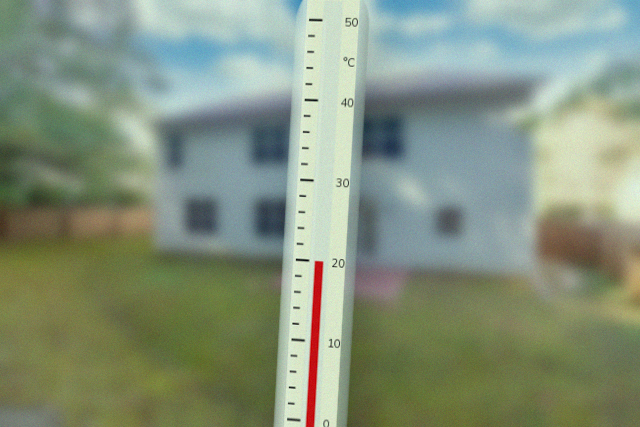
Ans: 20 °C
